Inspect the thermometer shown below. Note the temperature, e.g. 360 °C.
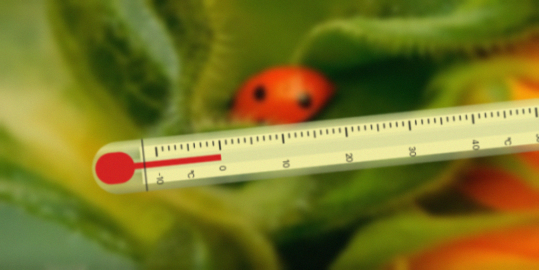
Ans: 0 °C
